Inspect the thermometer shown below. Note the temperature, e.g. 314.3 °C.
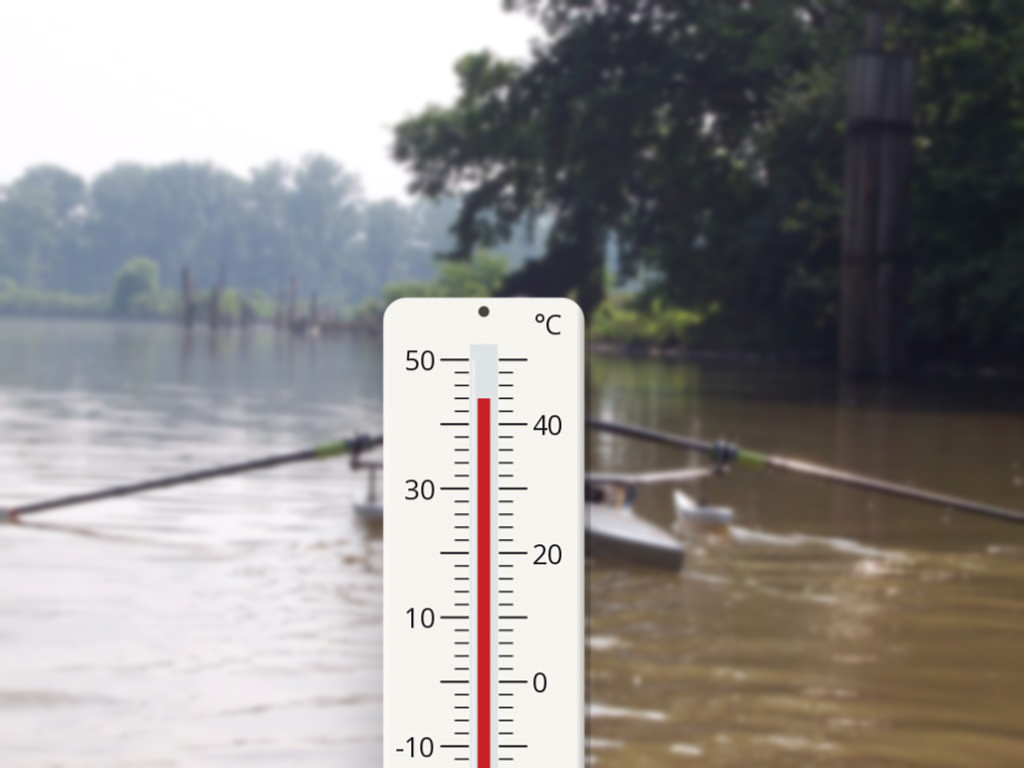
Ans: 44 °C
